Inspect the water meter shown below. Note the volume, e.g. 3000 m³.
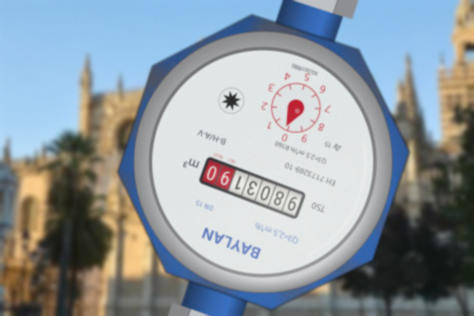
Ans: 98031.900 m³
